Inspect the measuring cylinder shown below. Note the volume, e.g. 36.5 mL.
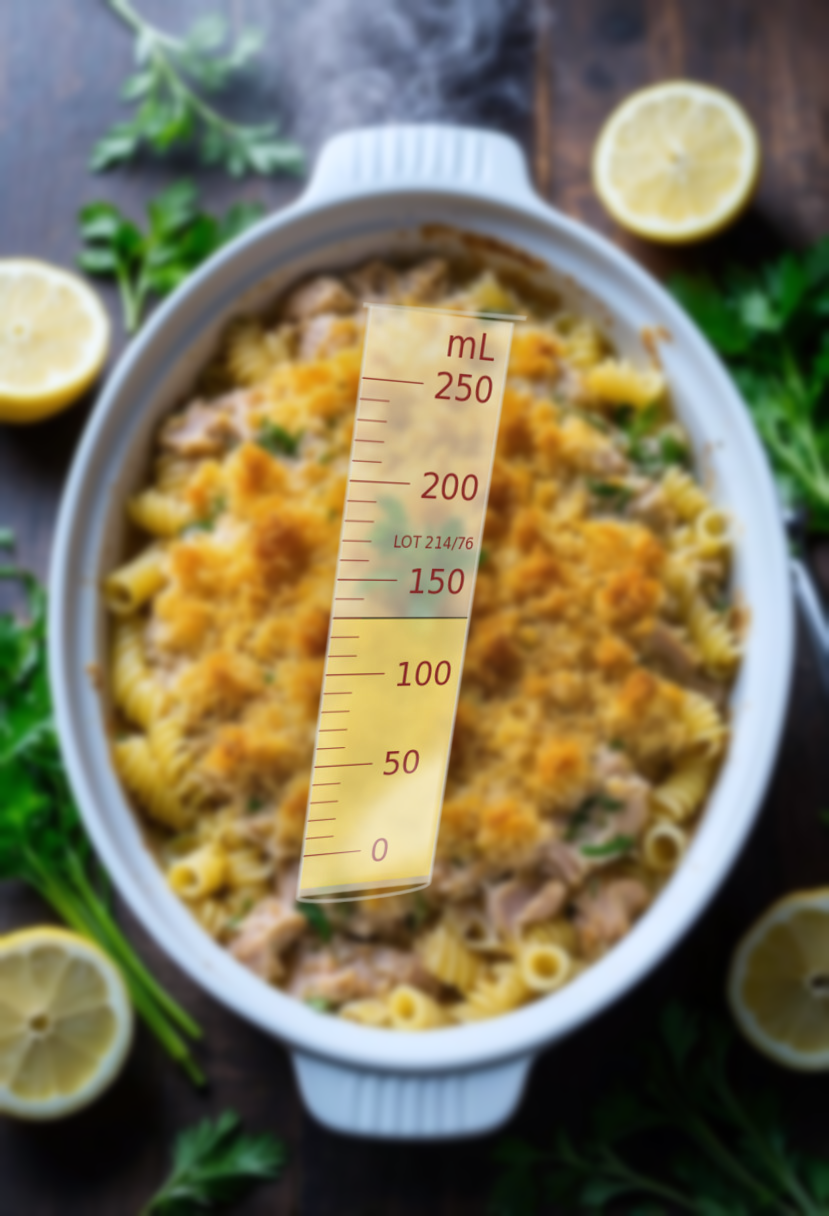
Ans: 130 mL
